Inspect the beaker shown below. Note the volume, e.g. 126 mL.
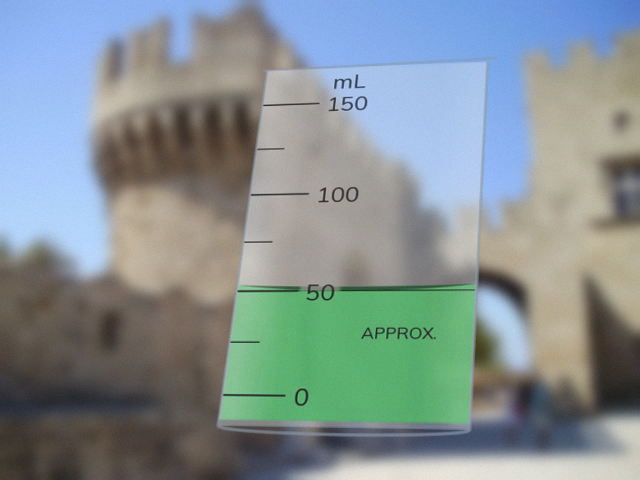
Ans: 50 mL
